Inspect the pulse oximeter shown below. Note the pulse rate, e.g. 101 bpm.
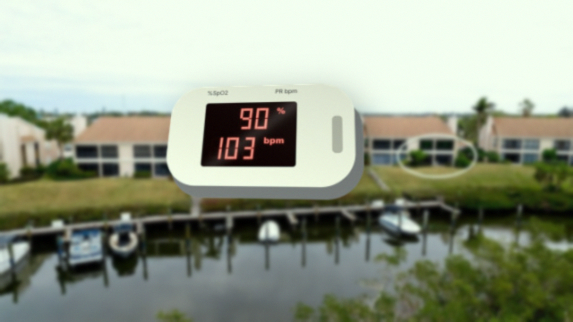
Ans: 103 bpm
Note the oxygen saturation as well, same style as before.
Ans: 90 %
